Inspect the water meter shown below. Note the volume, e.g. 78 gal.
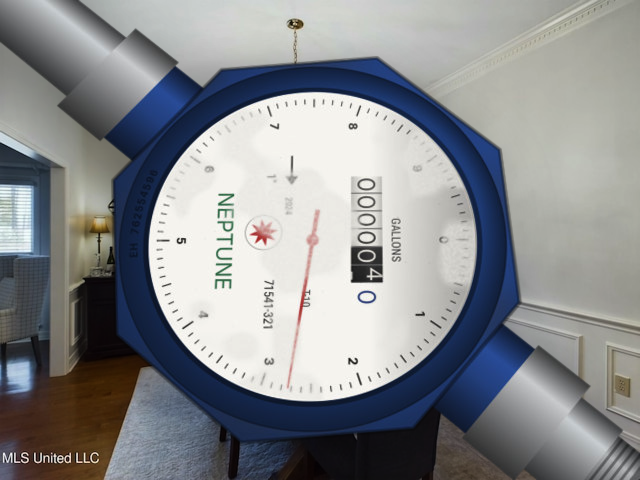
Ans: 42.7 gal
